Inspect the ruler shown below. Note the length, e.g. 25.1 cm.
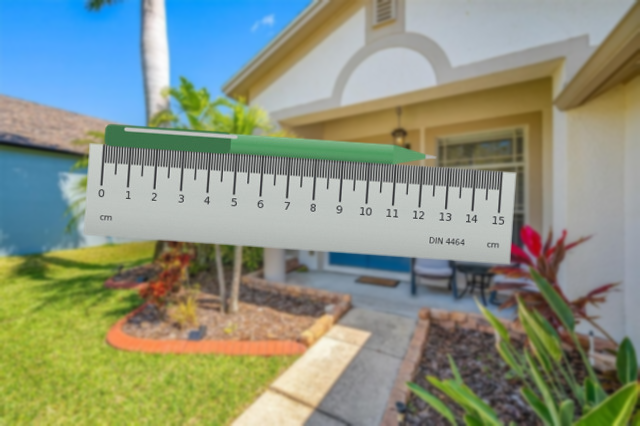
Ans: 12.5 cm
